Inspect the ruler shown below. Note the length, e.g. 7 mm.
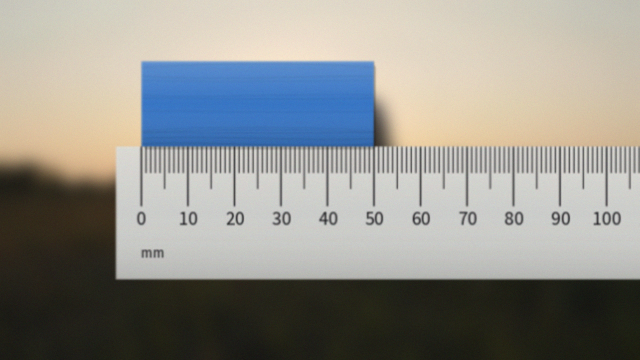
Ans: 50 mm
